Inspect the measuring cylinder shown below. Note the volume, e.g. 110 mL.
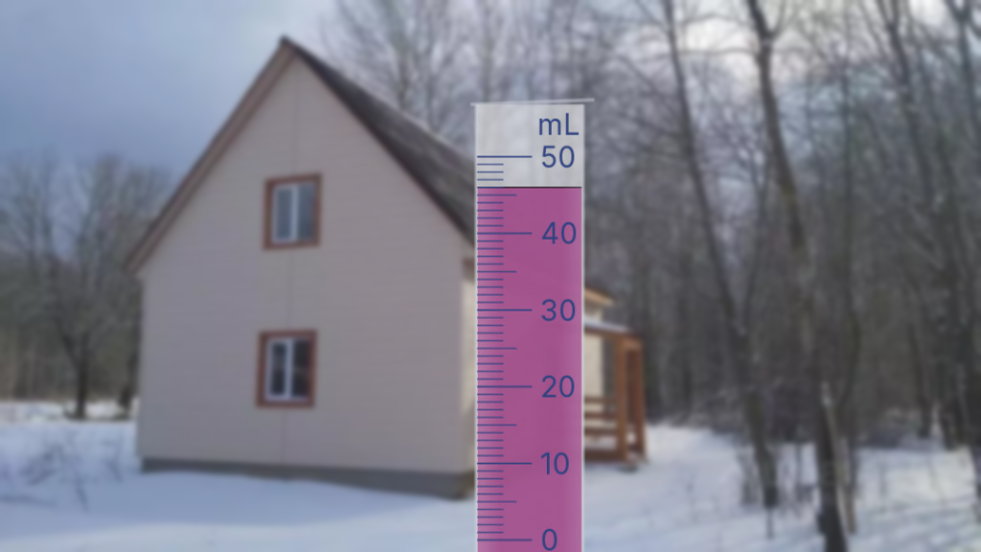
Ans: 46 mL
